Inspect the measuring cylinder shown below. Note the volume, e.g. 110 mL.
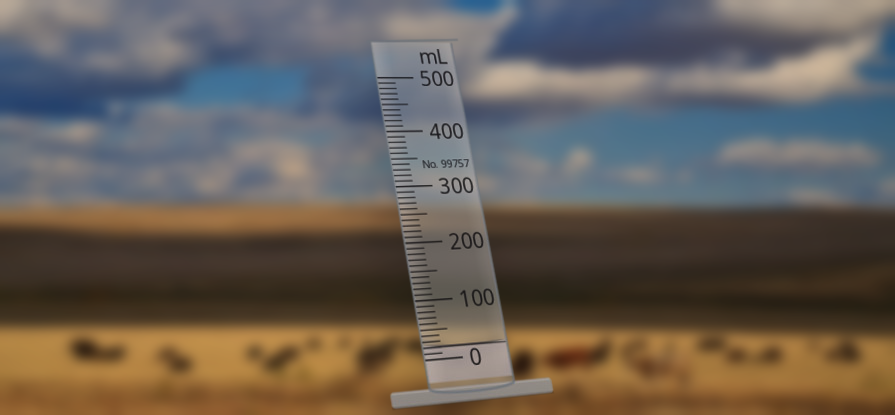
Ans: 20 mL
